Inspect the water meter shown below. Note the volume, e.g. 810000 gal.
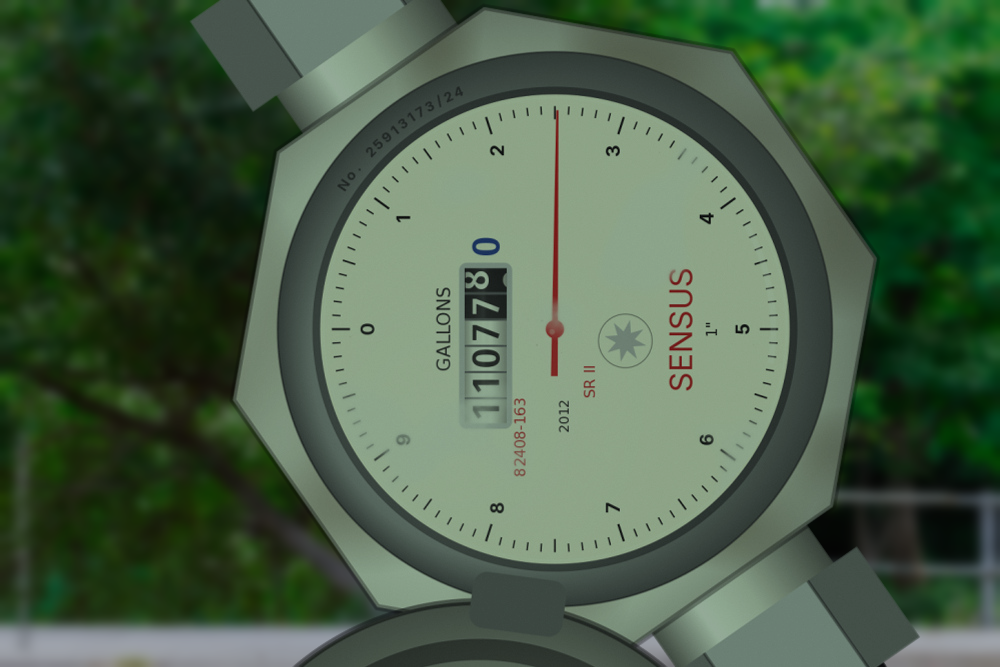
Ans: 1107782.5 gal
